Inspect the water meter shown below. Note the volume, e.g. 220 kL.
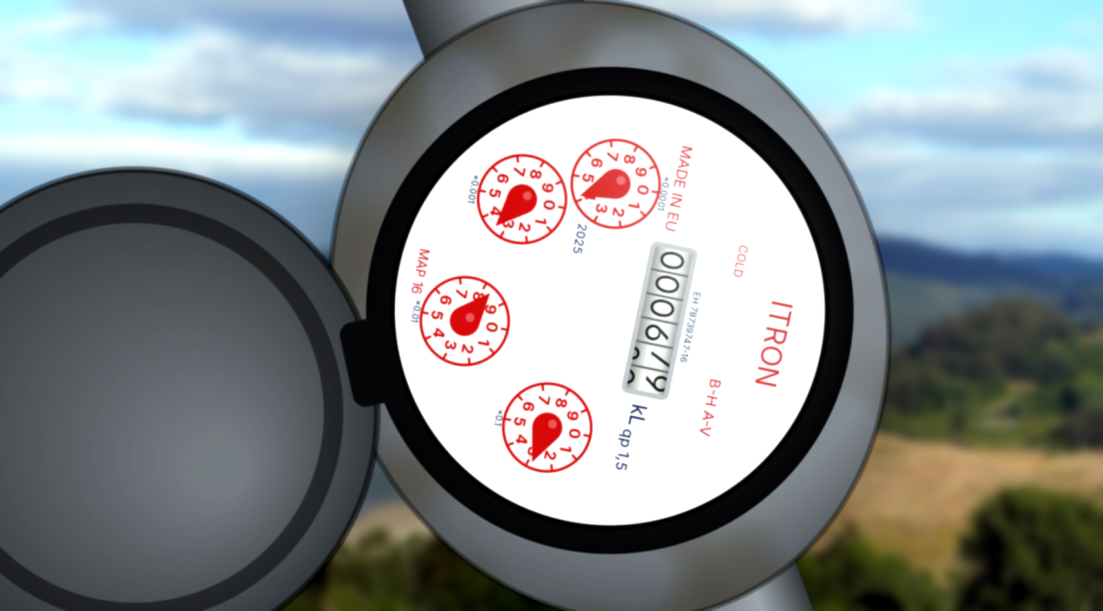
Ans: 679.2834 kL
